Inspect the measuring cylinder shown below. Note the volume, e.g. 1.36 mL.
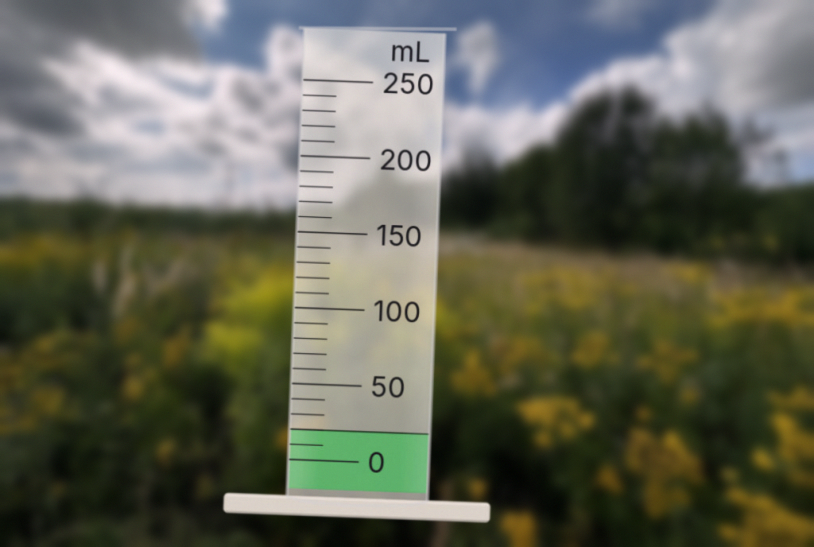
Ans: 20 mL
